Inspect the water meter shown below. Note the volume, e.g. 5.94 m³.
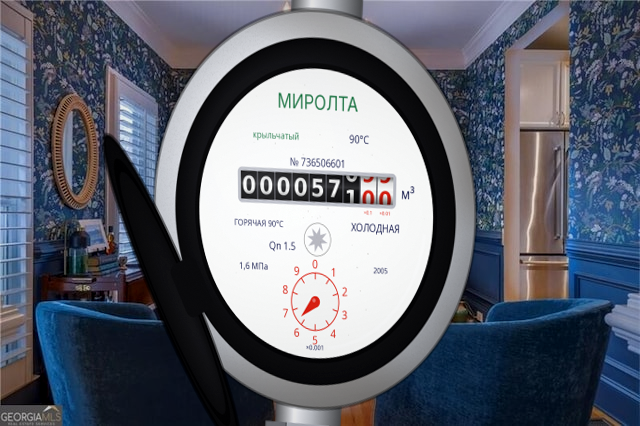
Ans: 570.996 m³
